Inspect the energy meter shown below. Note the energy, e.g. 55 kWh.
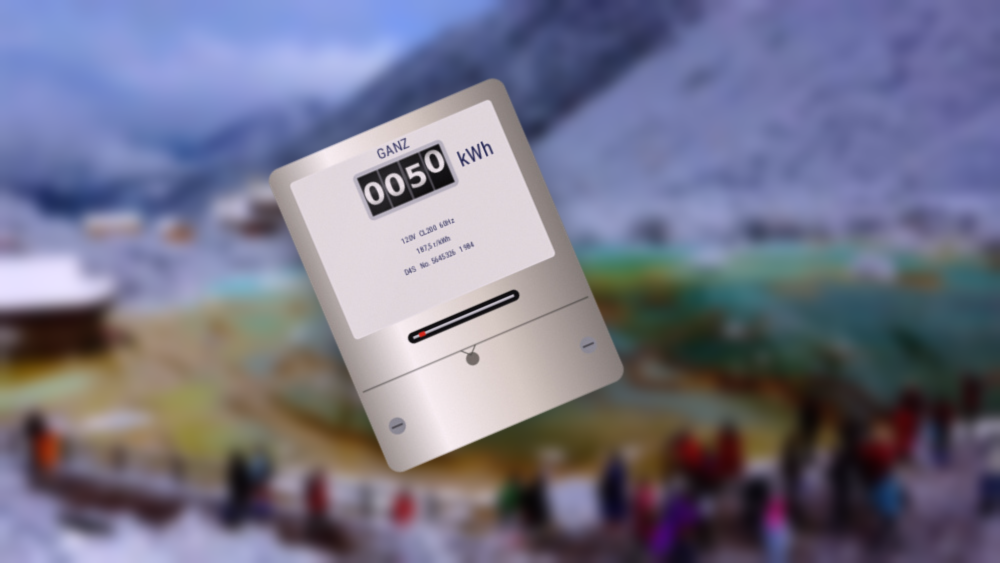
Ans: 50 kWh
